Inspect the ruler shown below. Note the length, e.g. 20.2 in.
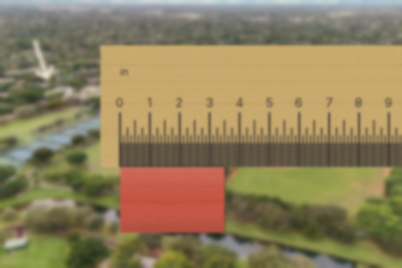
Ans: 3.5 in
